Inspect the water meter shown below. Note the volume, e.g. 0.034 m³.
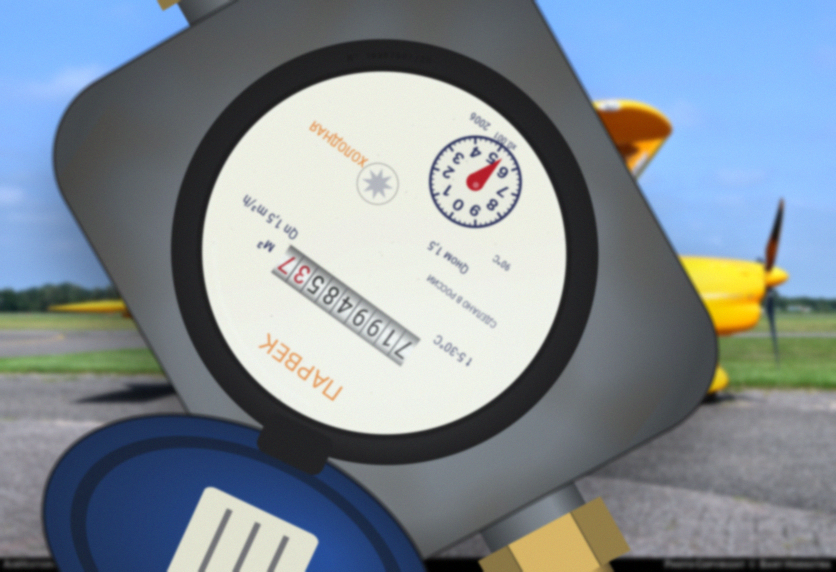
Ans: 7199485.375 m³
